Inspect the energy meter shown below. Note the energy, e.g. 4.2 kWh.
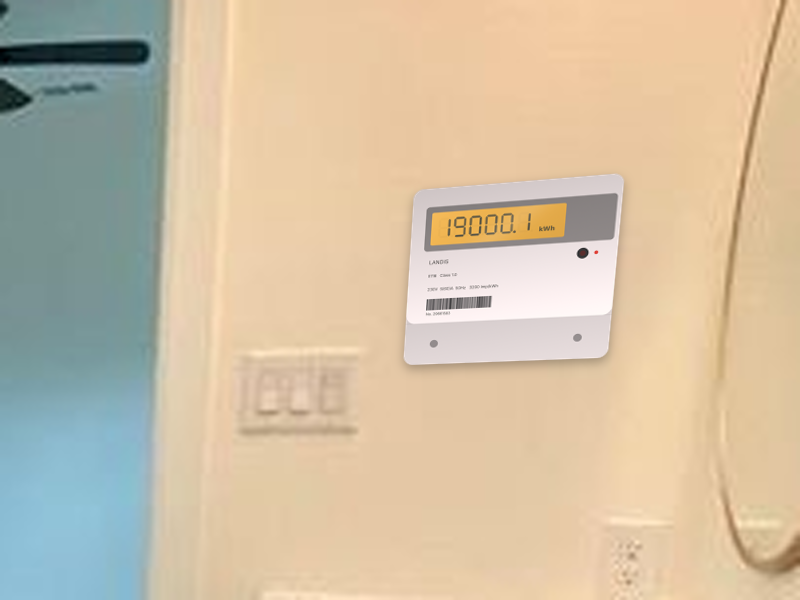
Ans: 19000.1 kWh
